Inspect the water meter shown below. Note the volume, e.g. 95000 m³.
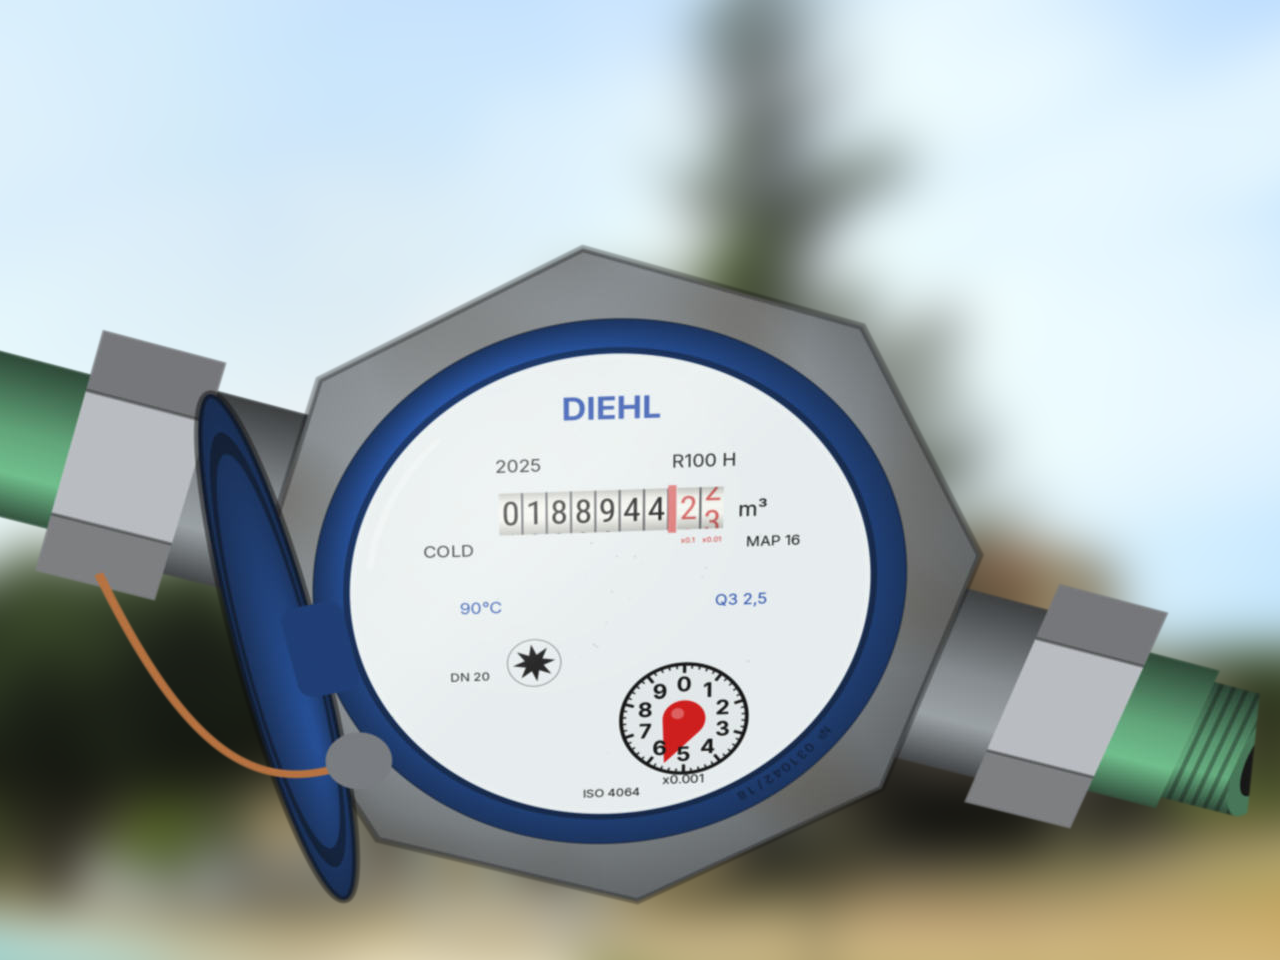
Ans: 188944.225 m³
